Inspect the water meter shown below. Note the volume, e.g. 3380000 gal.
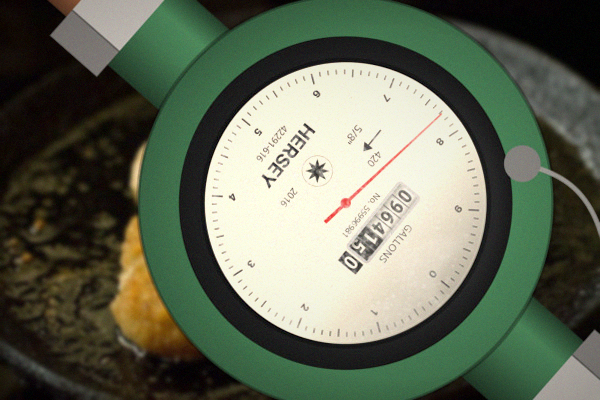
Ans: 964147.7 gal
